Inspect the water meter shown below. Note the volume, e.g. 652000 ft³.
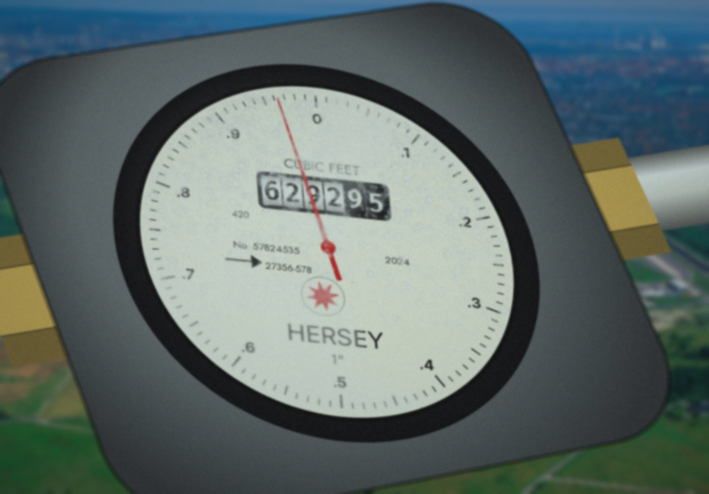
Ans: 629294.96 ft³
